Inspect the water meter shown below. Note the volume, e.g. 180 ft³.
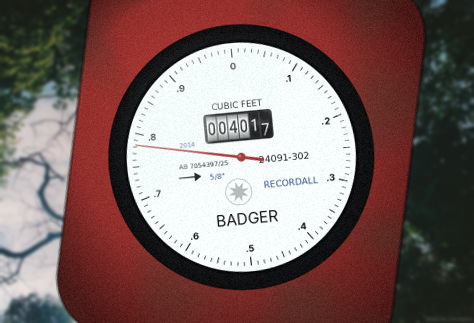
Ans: 4016.78 ft³
